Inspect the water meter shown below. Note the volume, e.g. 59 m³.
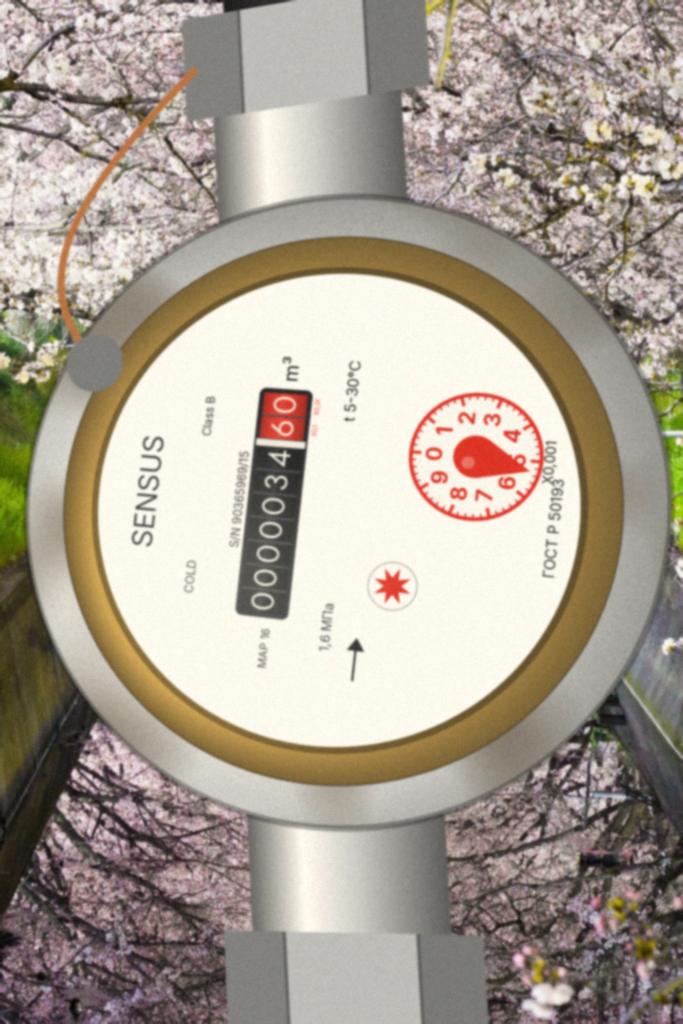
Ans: 34.605 m³
